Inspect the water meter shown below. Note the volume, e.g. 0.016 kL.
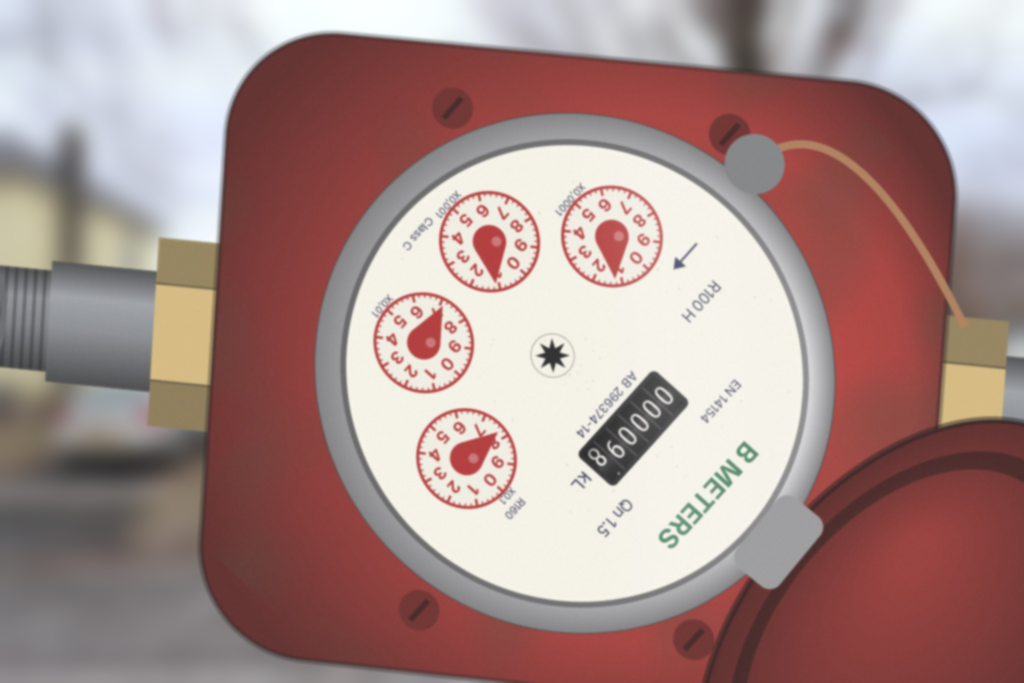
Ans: 97.7711 kL
